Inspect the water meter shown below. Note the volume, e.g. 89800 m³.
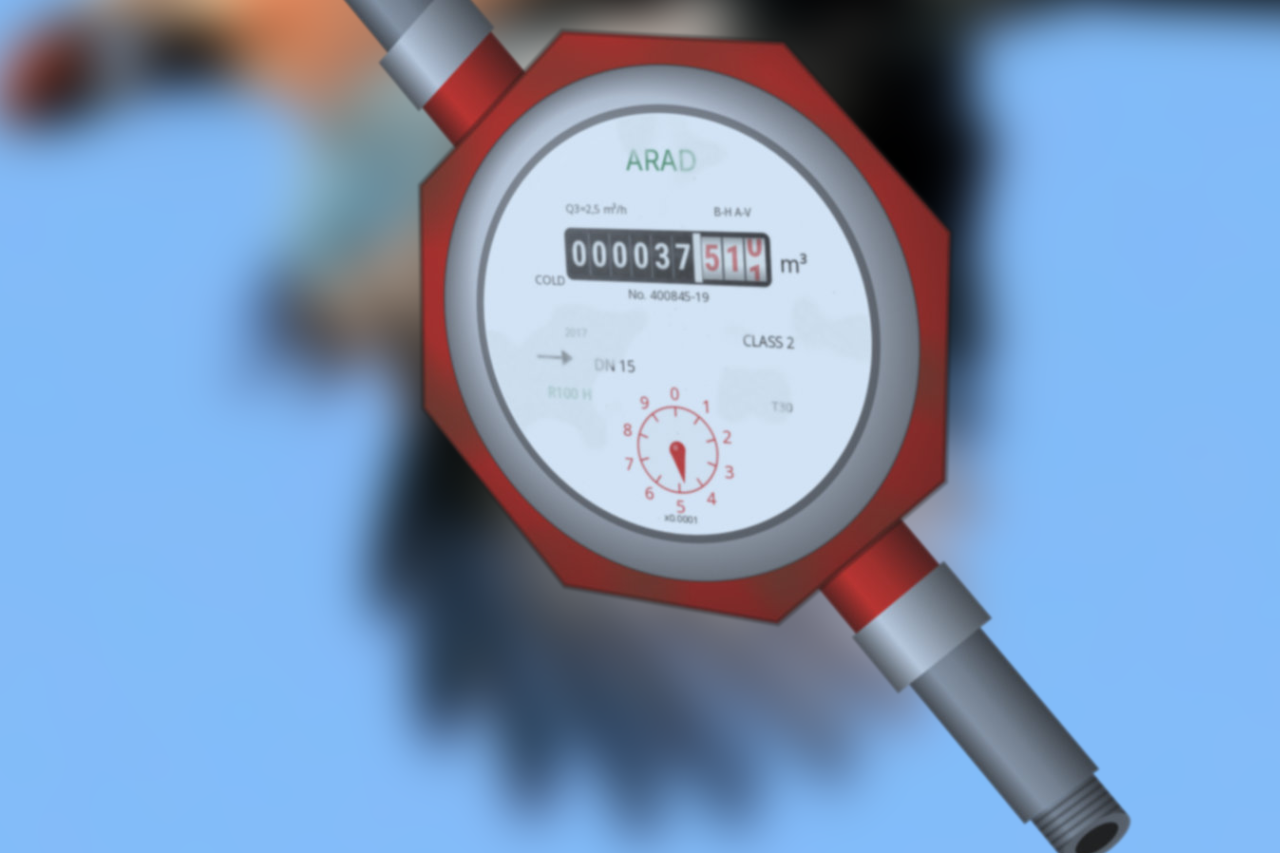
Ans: 37.5104 m³
